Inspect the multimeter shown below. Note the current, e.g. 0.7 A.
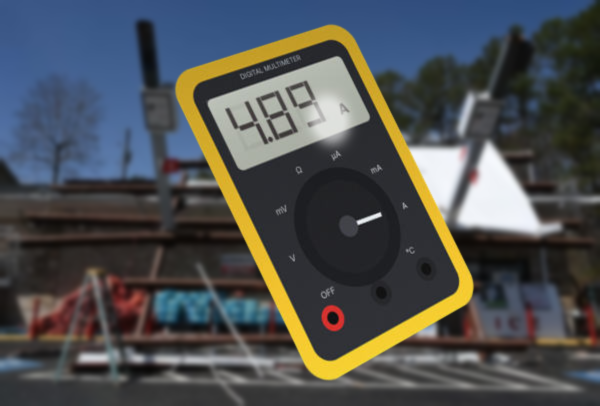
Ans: 4.89 A
